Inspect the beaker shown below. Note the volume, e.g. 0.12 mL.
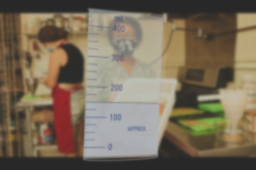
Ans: 150 mL
